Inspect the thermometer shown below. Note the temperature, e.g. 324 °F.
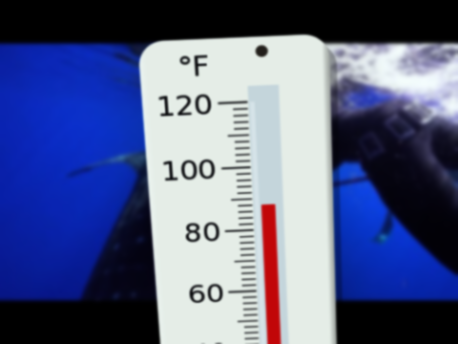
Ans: 88 °F
